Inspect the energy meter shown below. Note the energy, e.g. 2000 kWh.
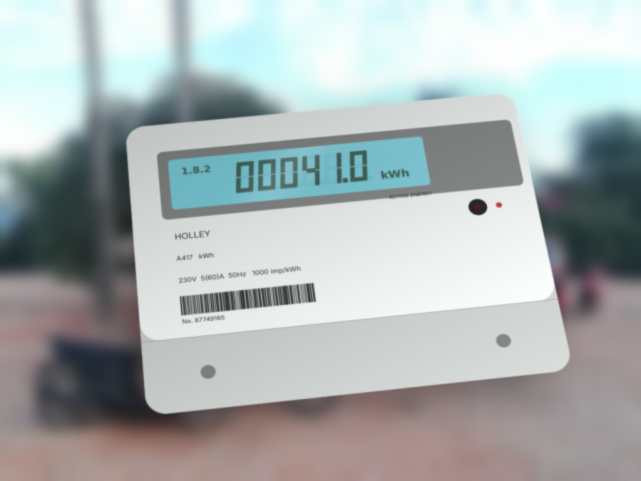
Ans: 41.0 kWh
